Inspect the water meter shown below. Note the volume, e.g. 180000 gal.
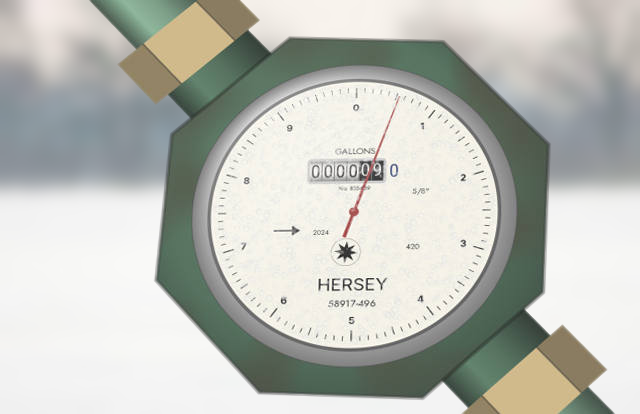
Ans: 90.5 gal
